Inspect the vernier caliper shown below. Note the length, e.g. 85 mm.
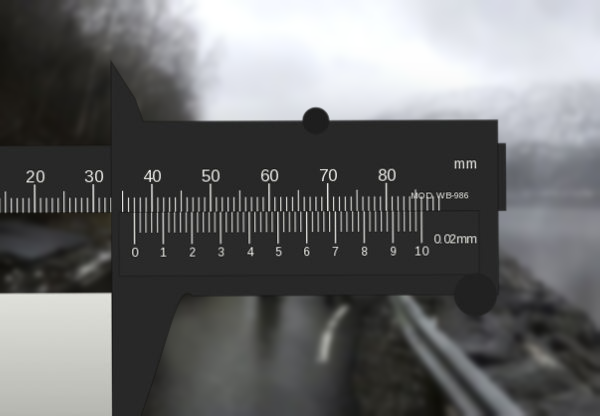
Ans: 37.0 mm
